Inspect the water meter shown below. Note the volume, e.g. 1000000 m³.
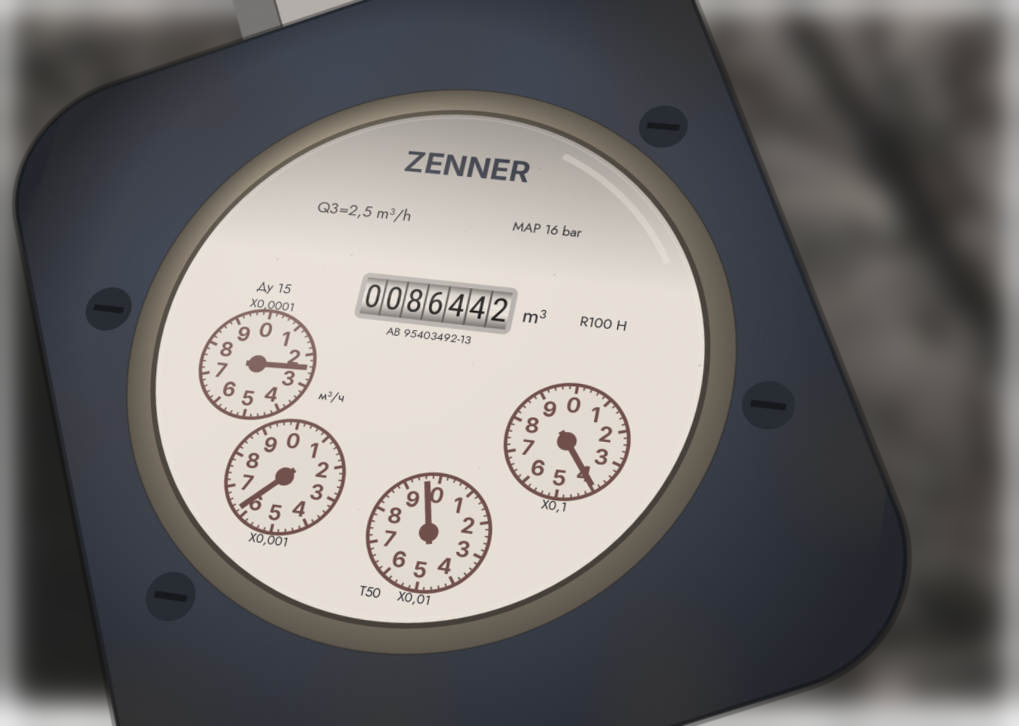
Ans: 86442.3962 m³
